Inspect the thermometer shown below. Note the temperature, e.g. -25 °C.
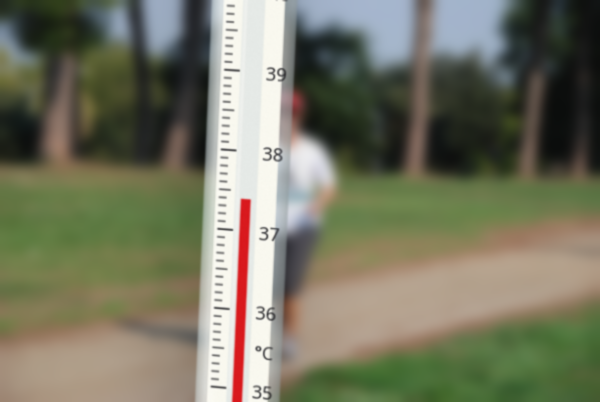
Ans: 37.4 °C
